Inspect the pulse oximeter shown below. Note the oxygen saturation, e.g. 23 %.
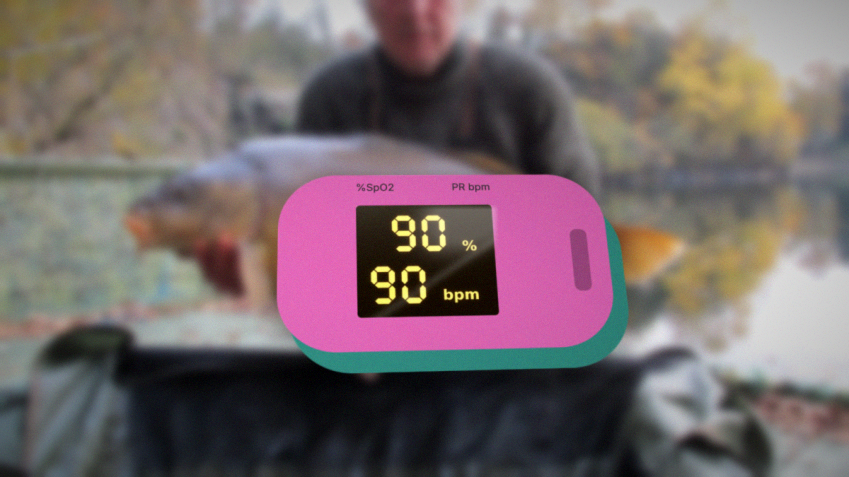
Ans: 90 %
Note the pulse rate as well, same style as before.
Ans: 90 bpm
